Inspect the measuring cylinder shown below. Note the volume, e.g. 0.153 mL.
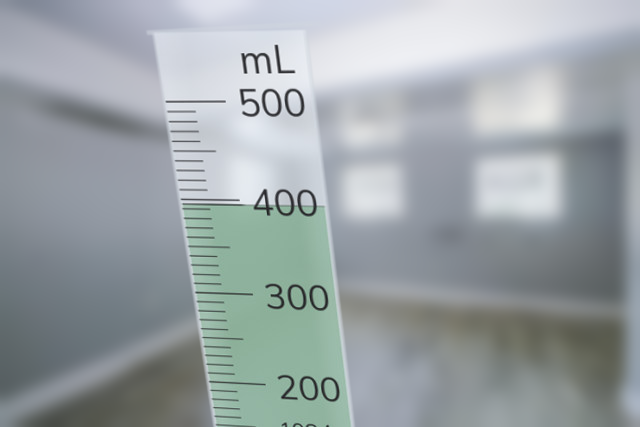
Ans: 395 mL
